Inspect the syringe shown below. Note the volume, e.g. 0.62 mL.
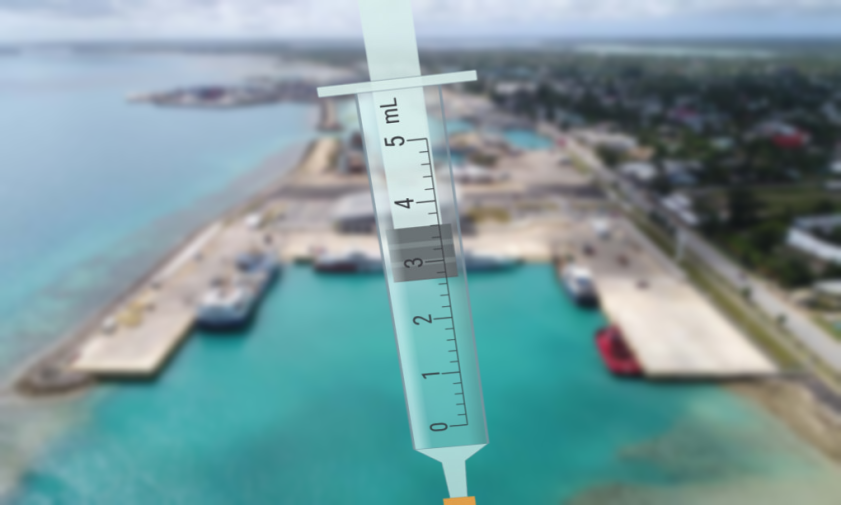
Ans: 2.7 mL
